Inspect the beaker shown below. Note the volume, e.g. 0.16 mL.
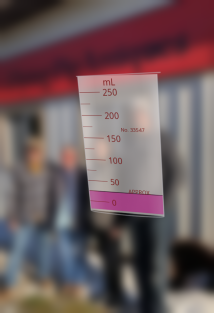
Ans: 25 mL
